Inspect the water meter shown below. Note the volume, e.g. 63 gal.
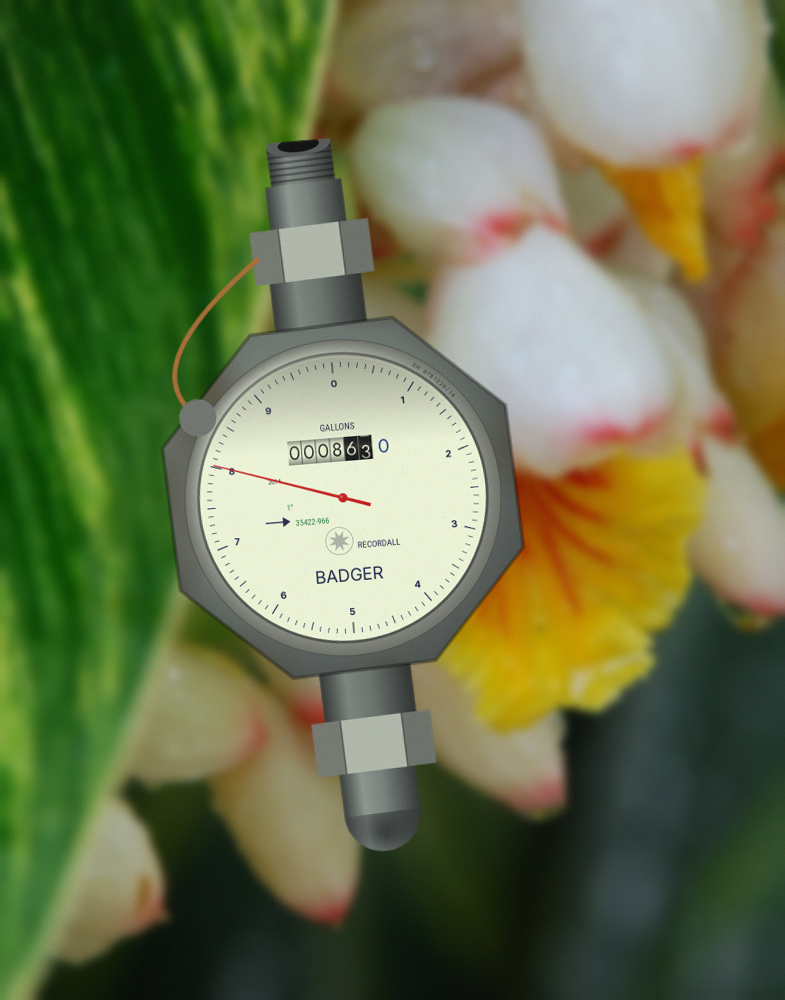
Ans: 8628.0 gal
